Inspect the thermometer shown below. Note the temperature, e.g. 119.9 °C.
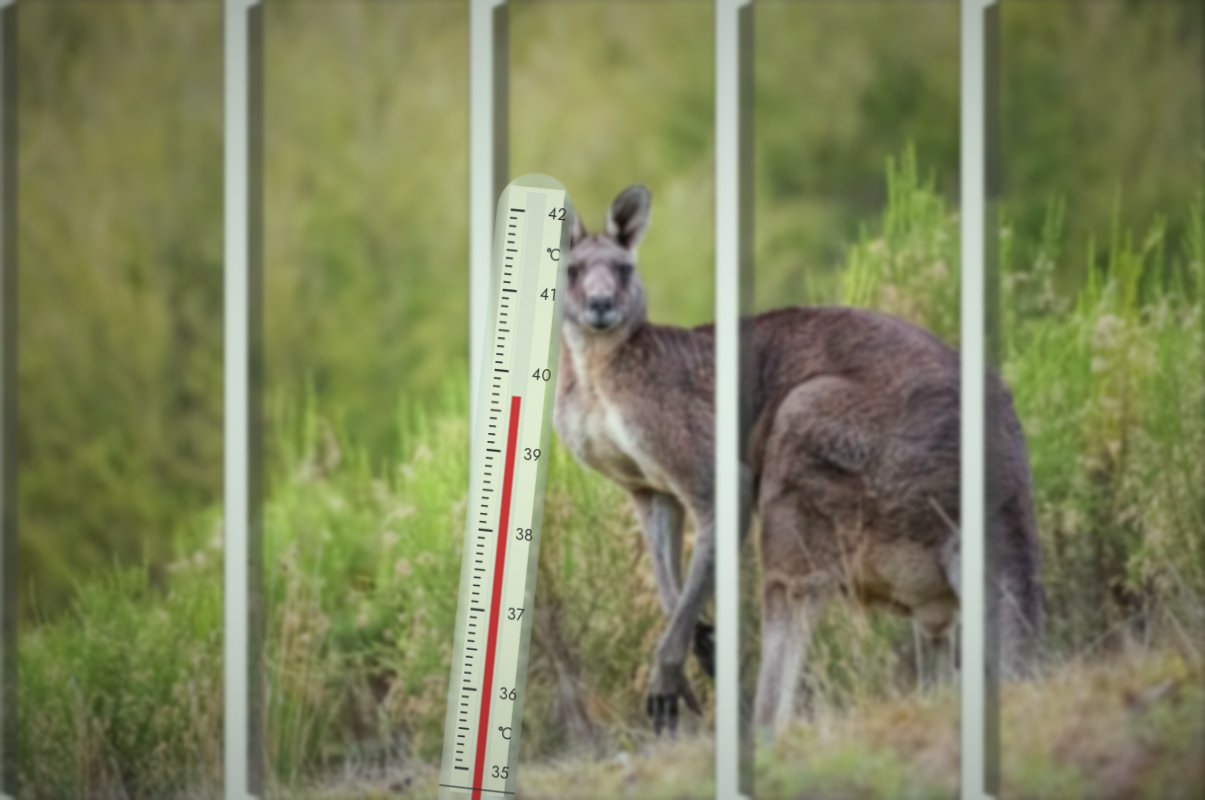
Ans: 39.7 °C
